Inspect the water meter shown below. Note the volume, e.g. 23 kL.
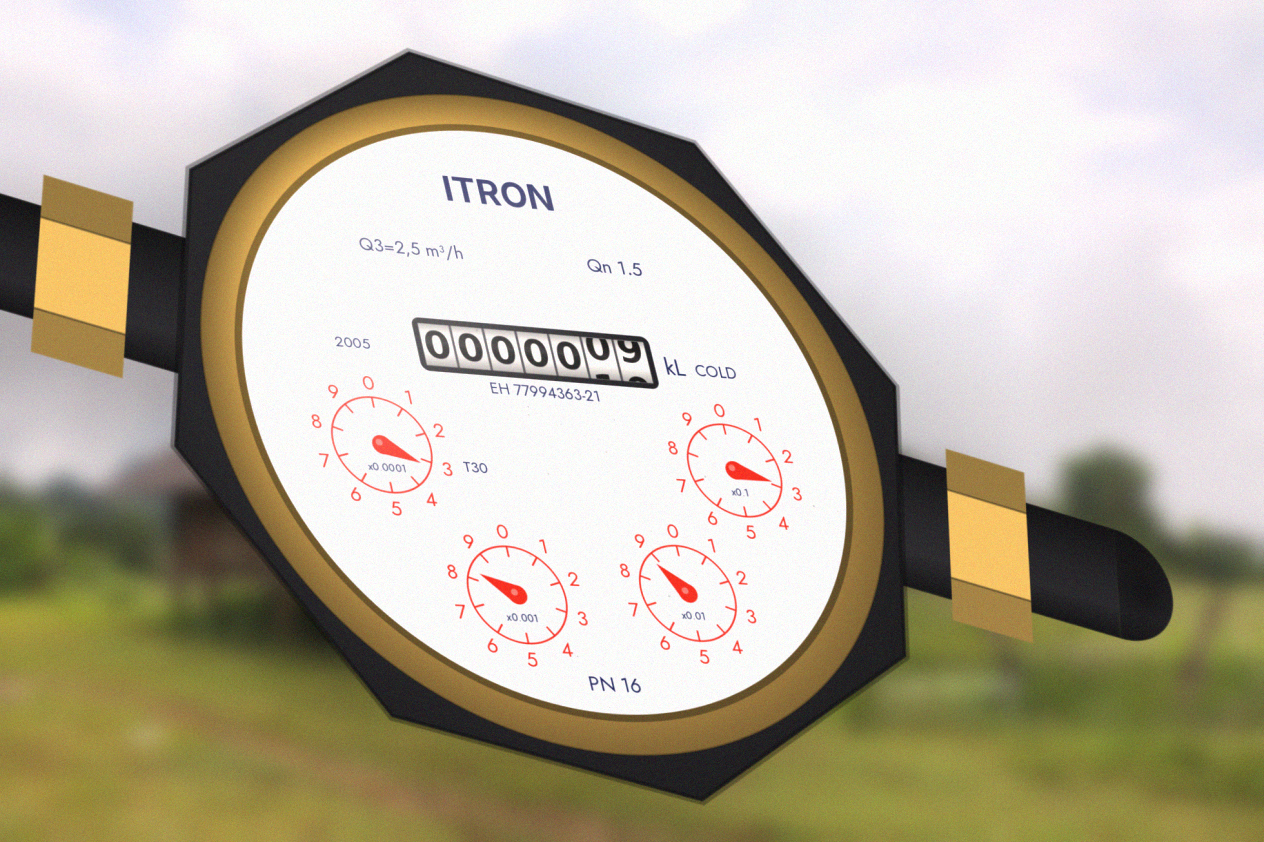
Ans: 9.2883 kL
